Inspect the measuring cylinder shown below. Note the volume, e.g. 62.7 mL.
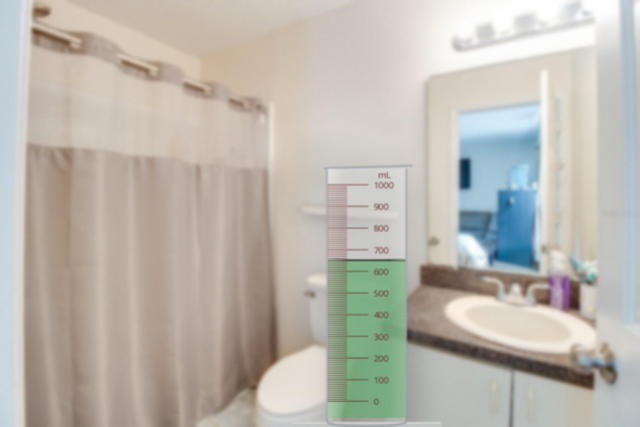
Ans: 650 mL
